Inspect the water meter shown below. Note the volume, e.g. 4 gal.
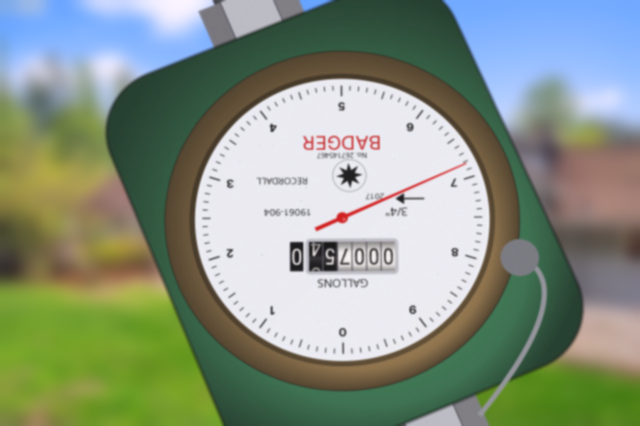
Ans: 7536.8 gal
